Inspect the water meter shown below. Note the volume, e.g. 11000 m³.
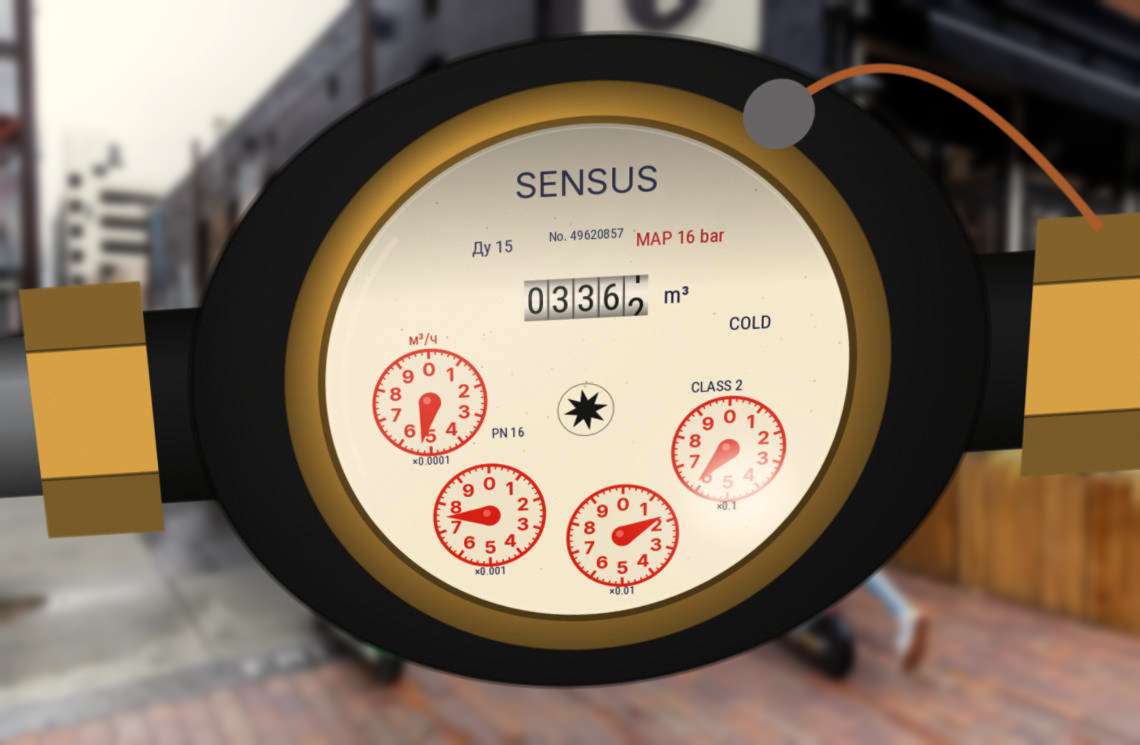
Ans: 3361.6175 m³
